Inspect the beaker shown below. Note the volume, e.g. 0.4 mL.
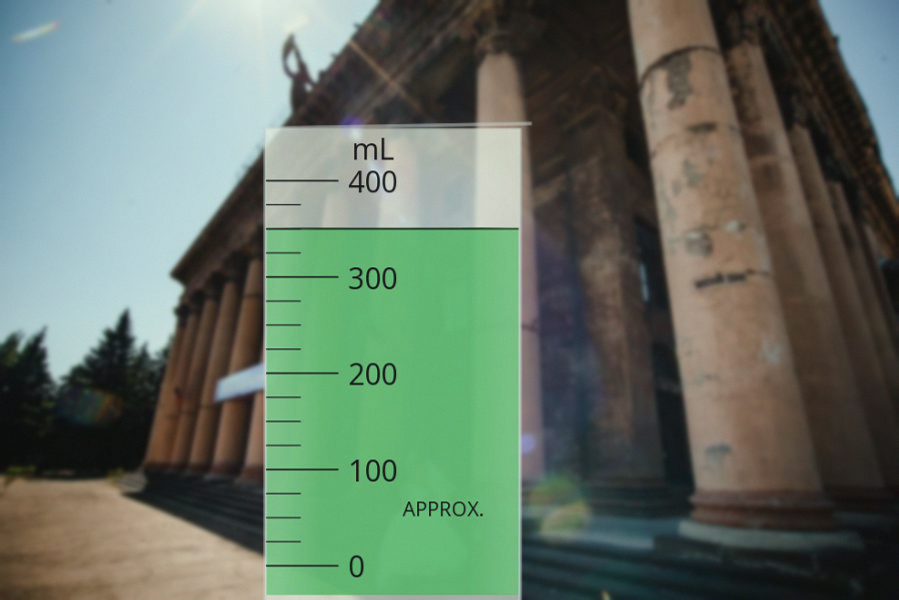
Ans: 350 mL
